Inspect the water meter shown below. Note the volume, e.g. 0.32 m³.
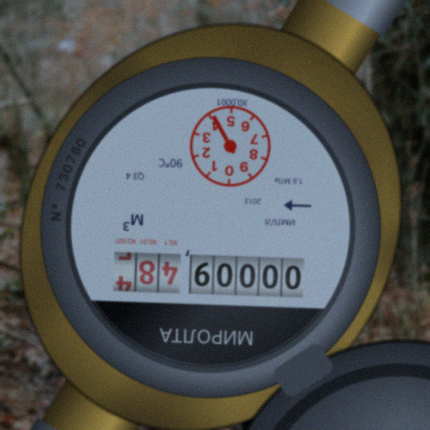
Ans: 9.4844 m³
